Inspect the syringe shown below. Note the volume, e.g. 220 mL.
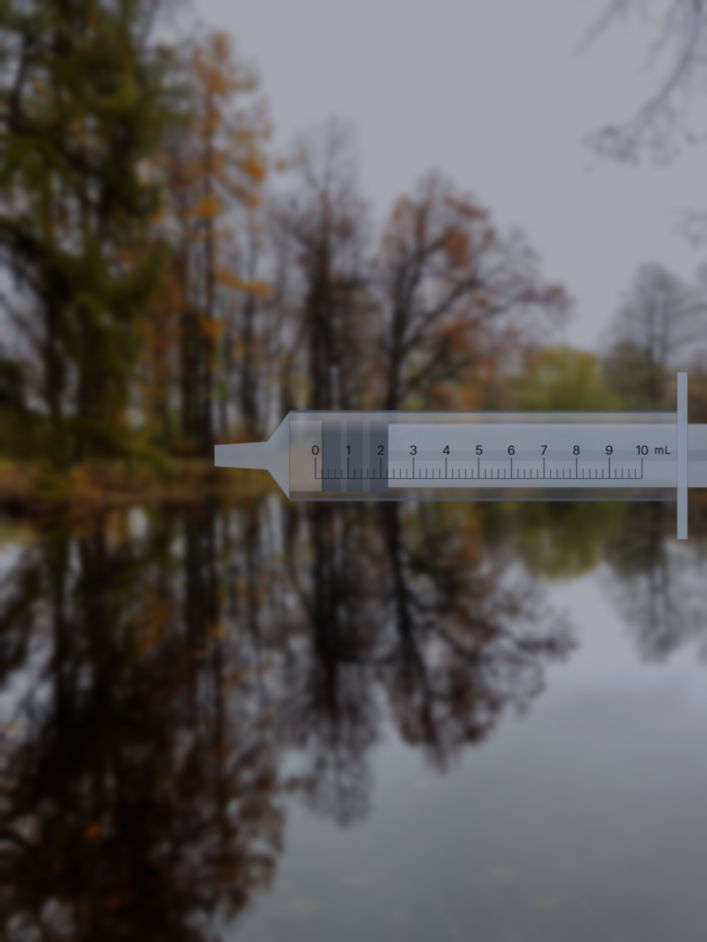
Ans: 0.2 mL
